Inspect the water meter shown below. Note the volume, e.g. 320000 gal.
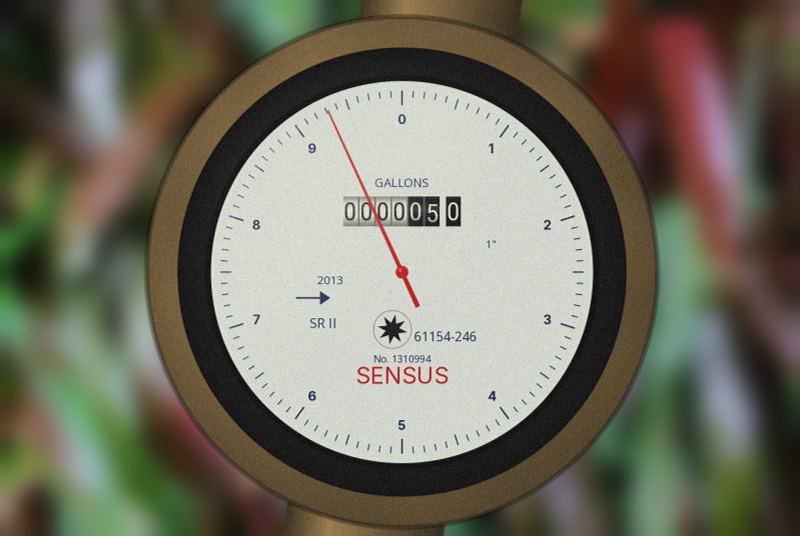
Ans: 49.3 gal
